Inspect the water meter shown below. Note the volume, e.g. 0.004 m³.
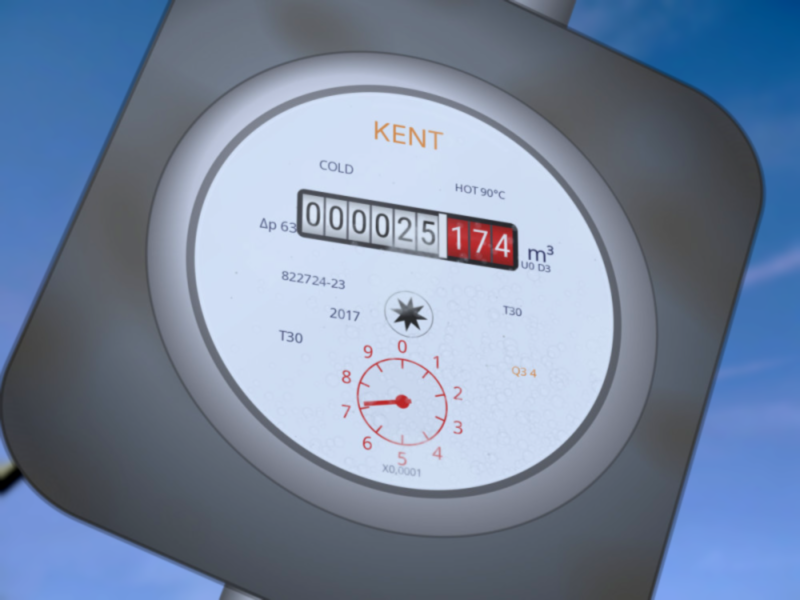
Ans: 25.1747 m³
